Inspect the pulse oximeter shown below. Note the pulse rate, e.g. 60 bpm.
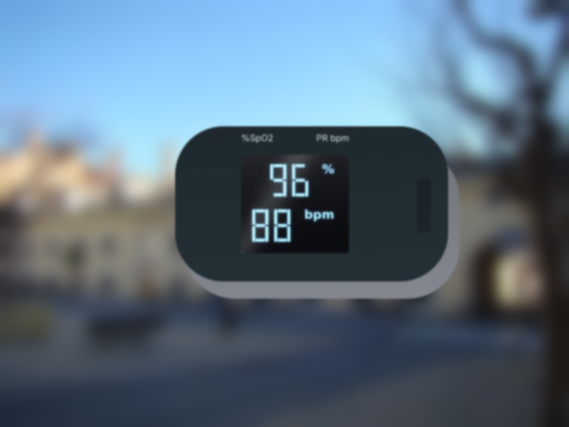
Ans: 88 bpm
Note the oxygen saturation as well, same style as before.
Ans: 96 %
